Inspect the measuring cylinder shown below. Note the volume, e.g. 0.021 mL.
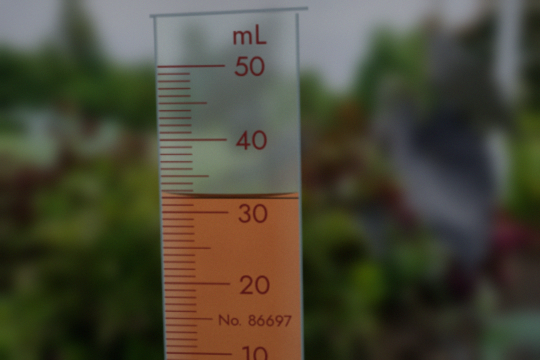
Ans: 32 mL
